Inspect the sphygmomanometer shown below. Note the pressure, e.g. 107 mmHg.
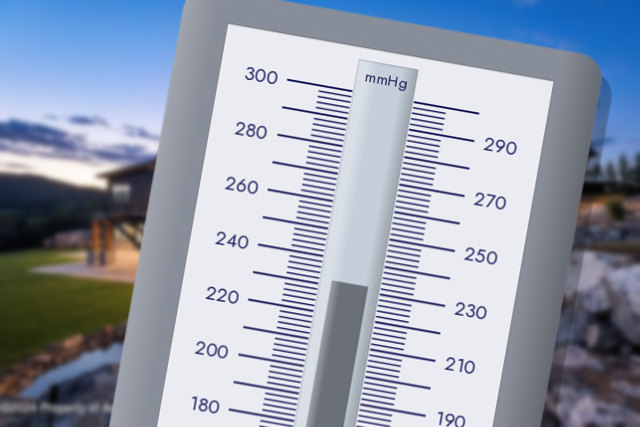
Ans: 232 mmHg
